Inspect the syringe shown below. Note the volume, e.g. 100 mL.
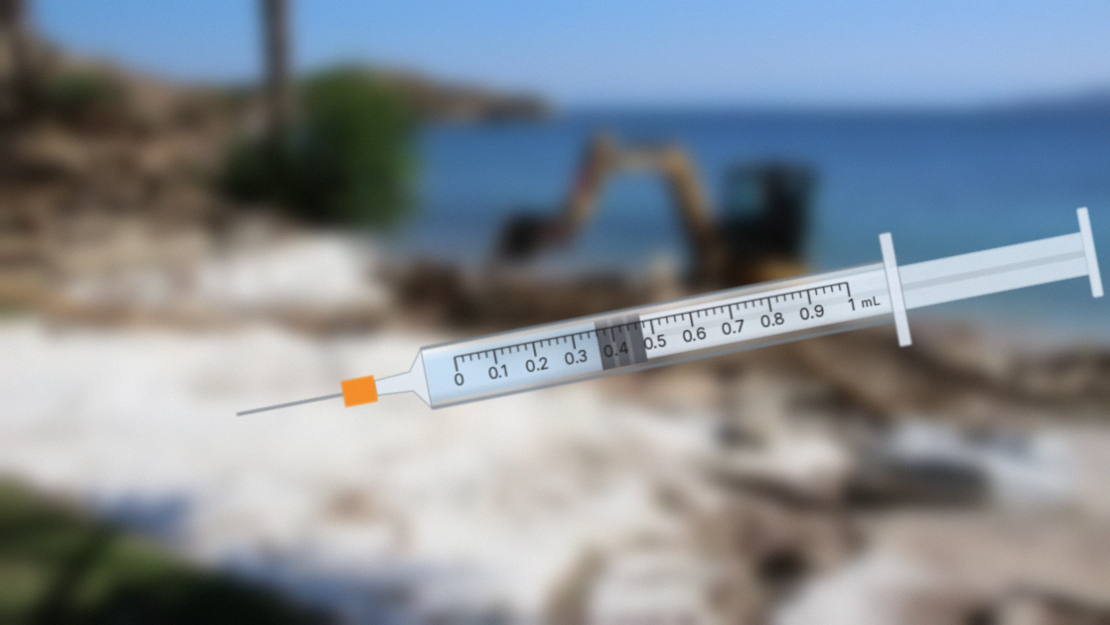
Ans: 0.36 mL
